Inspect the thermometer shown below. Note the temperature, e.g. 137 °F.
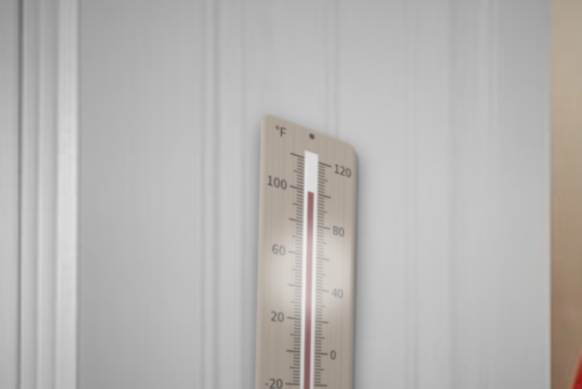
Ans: 100 °F
